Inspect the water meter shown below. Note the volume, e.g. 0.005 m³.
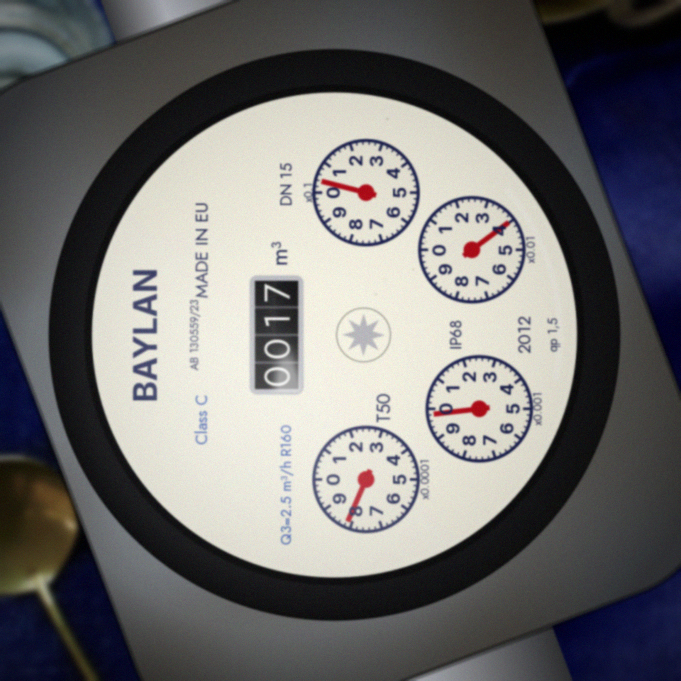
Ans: 17.0398 m³
